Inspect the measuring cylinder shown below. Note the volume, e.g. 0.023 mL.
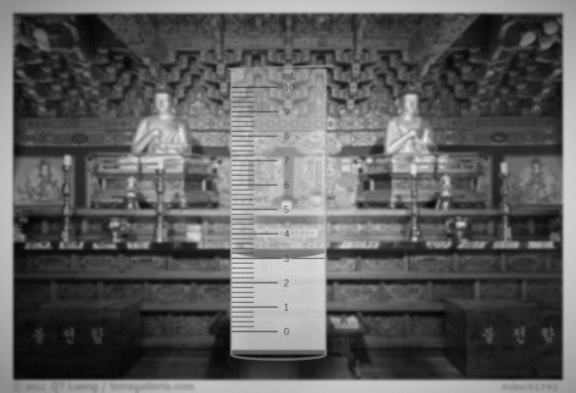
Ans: 3 mL
